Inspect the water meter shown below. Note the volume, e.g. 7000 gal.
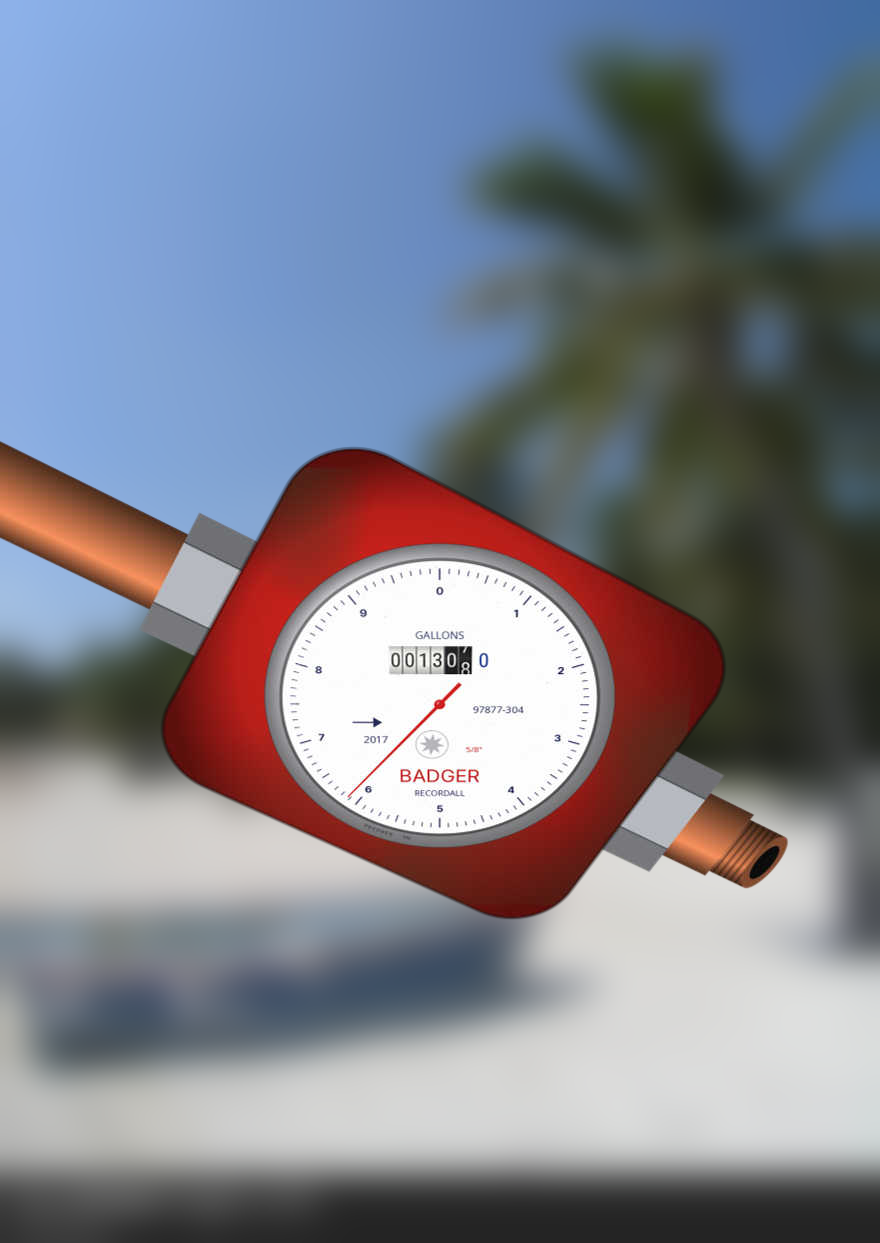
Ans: 13076.1 gal
